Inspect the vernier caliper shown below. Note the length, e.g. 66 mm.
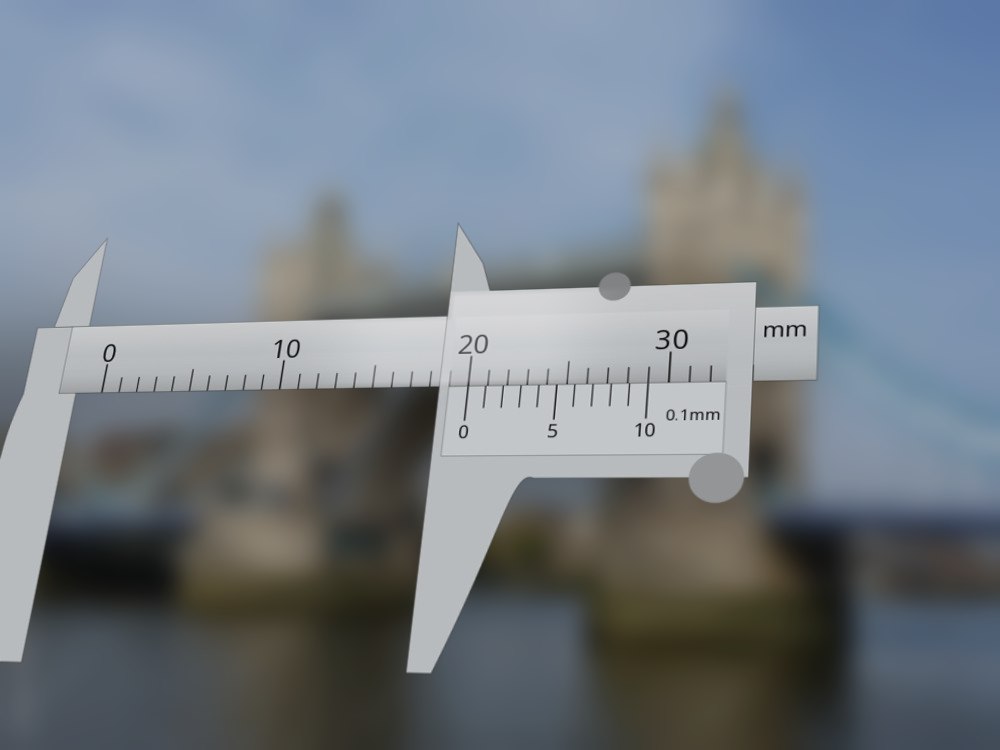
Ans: 20.0 mm
